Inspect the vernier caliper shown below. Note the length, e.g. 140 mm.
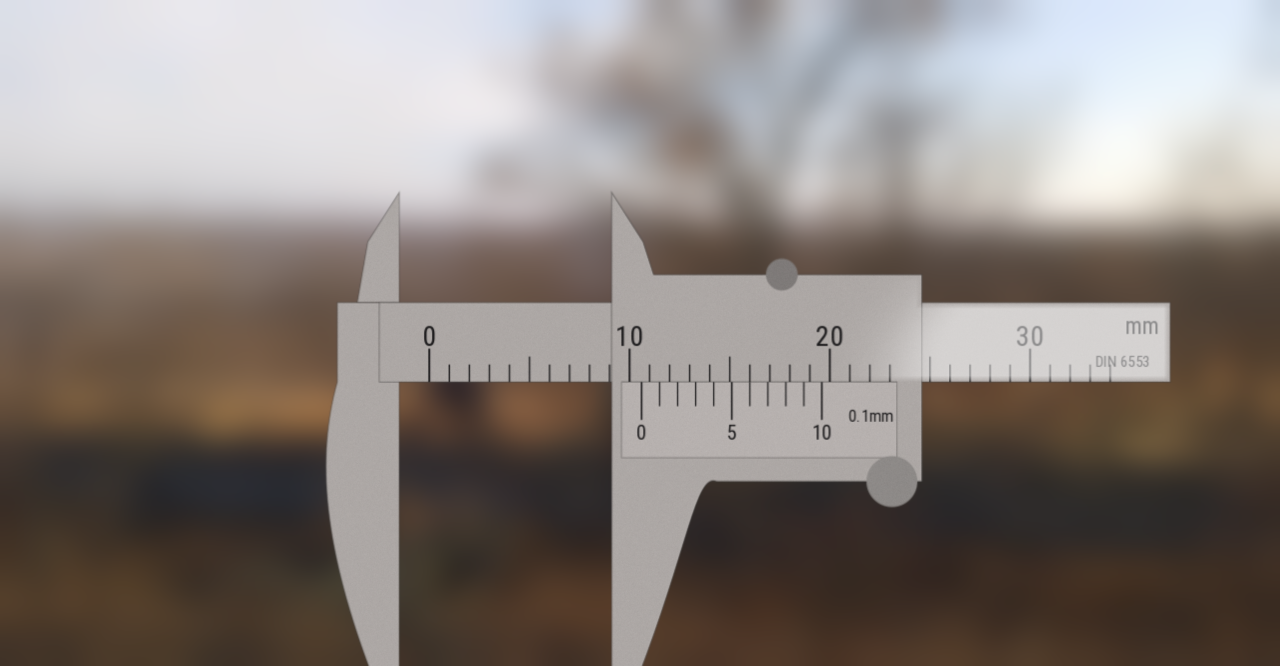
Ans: 10.6 mm
